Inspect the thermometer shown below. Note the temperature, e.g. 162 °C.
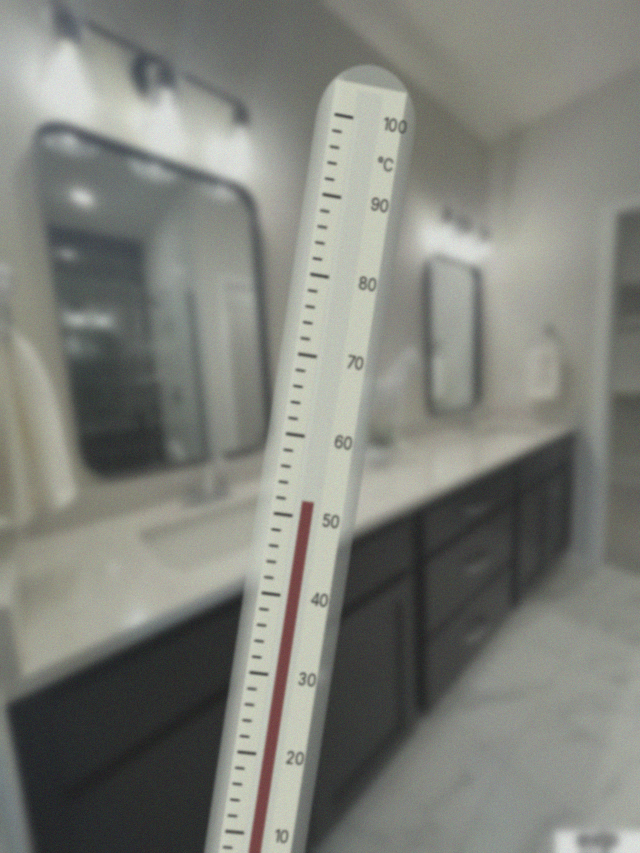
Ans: 52 °C
